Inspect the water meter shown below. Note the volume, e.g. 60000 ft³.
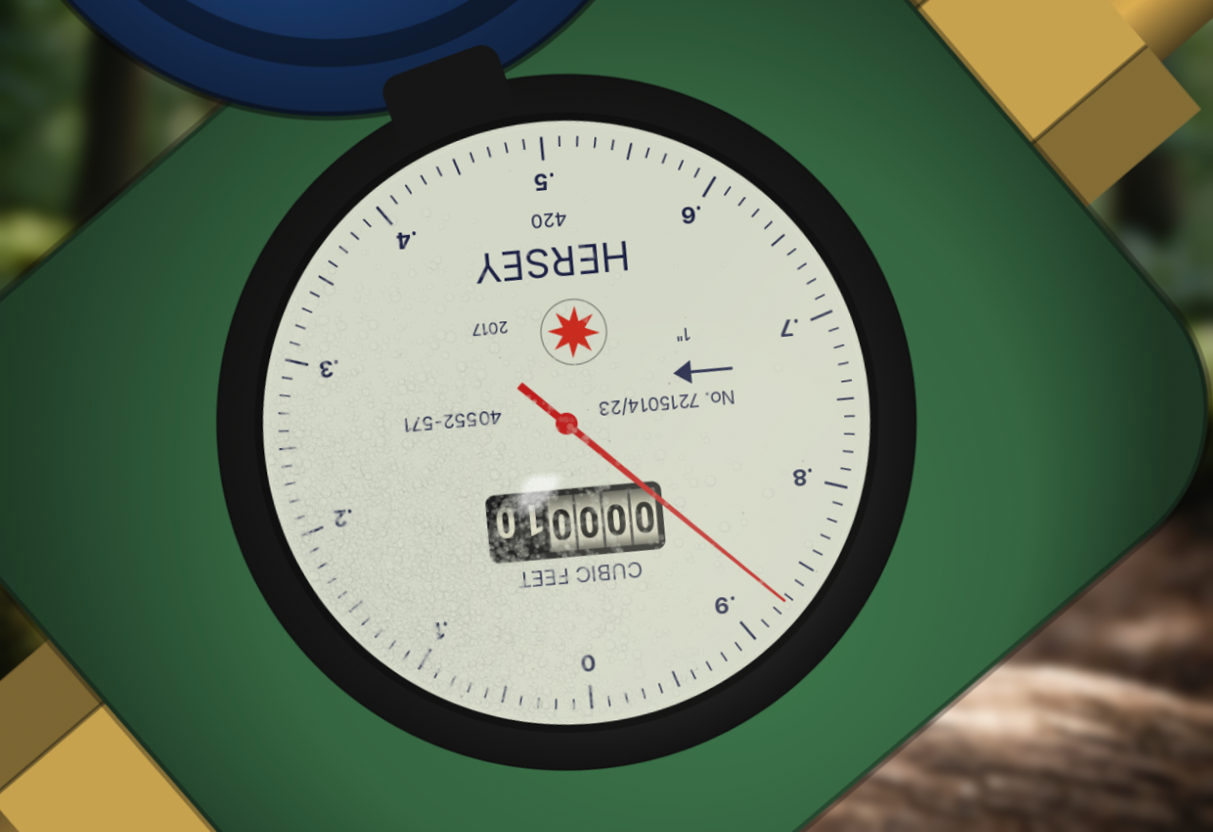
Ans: 9.87 ft³
